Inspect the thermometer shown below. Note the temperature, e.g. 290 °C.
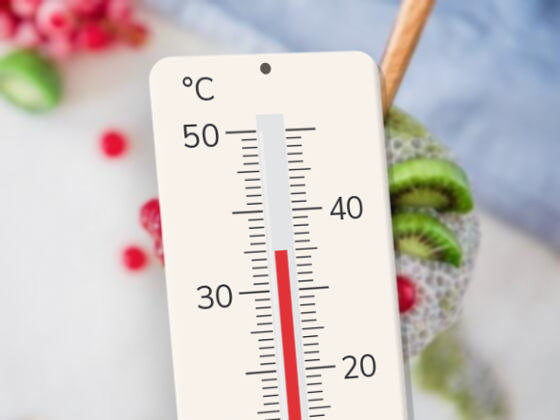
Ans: 35 °C
